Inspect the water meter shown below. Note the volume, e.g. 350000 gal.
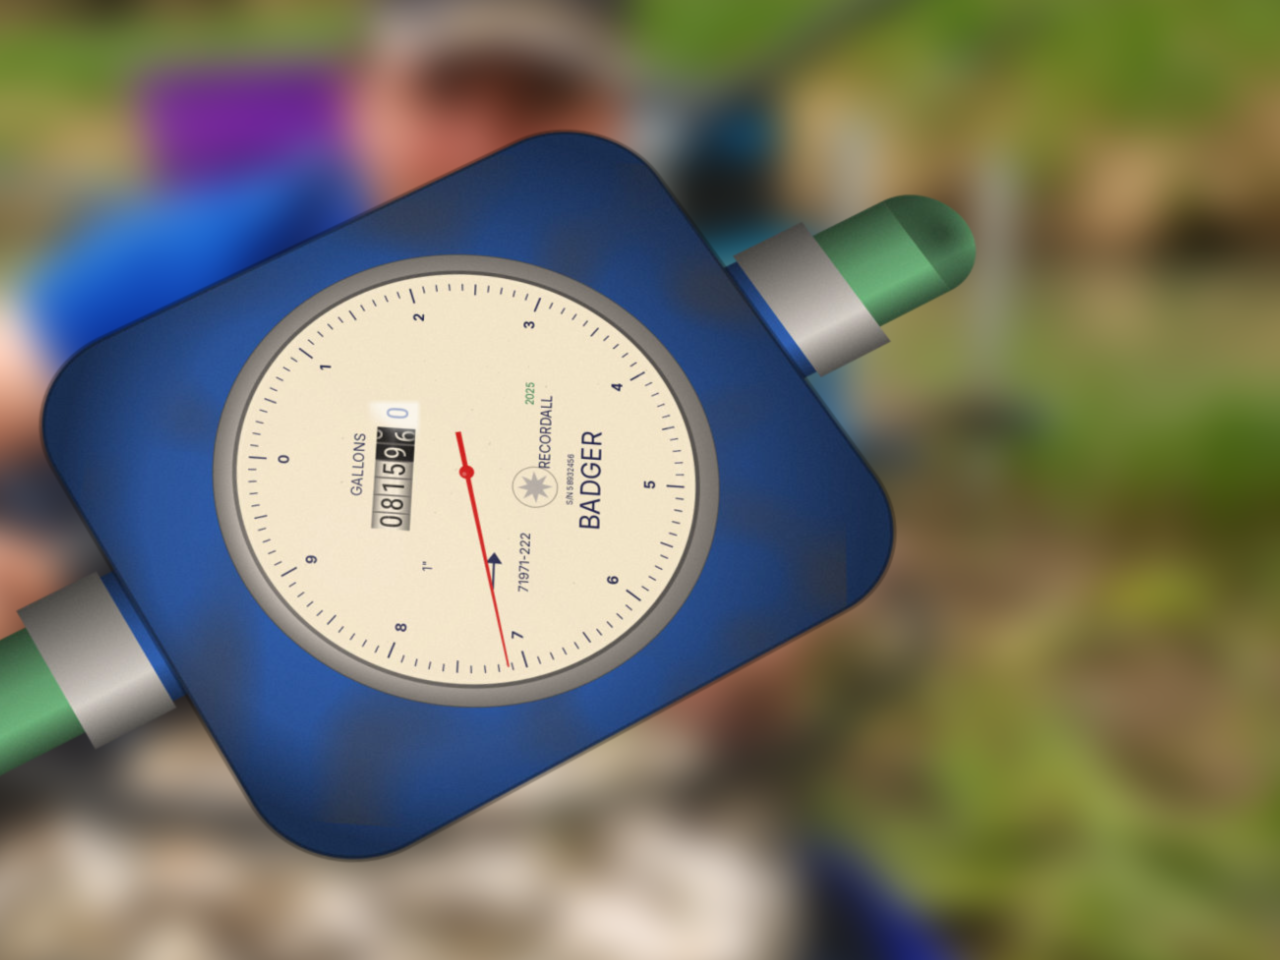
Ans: 815957.1 gal
